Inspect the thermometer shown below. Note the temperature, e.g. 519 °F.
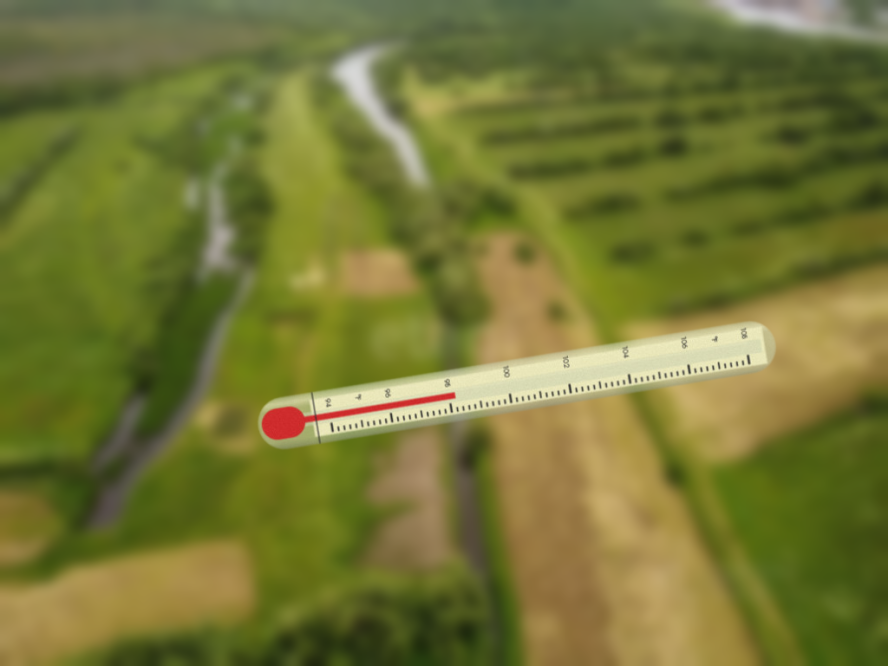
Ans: 98.2 °F
